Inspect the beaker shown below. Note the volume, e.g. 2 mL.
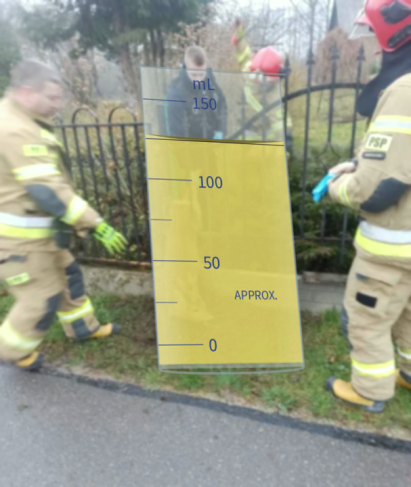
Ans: 125 mL
